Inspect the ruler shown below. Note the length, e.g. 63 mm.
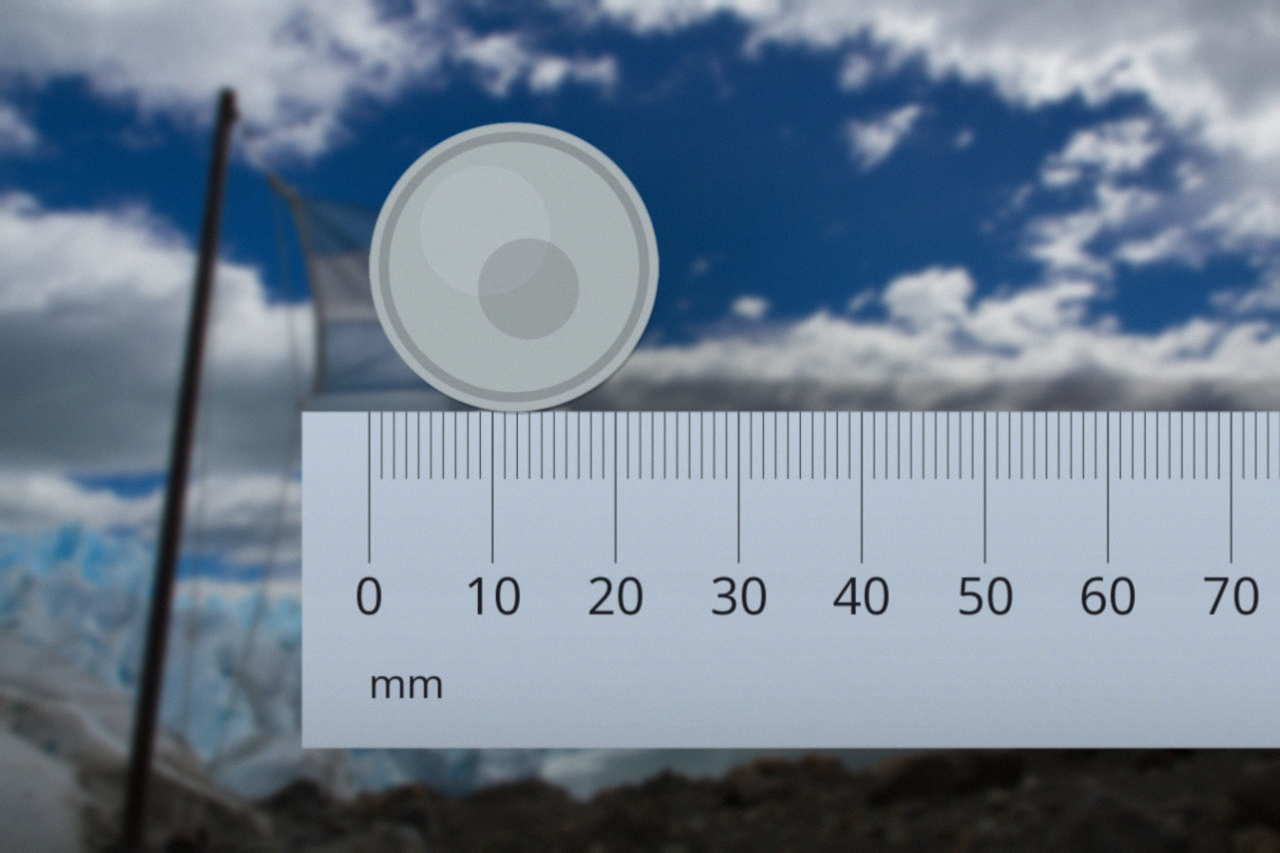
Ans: 23.5 mm
